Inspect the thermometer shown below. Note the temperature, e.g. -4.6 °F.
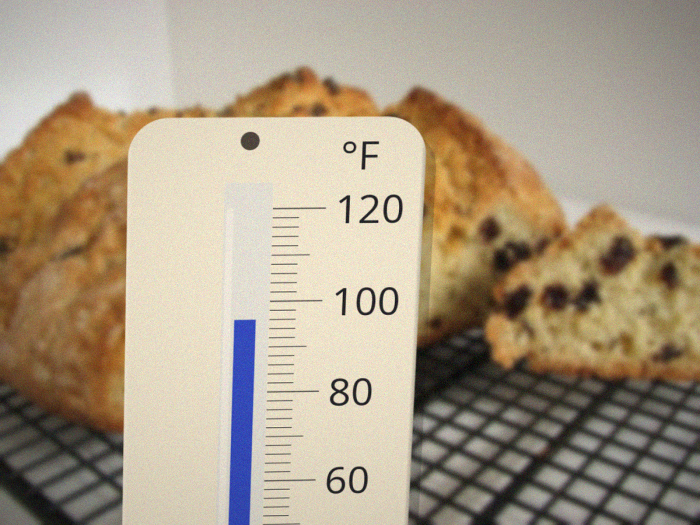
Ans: 96 °F
